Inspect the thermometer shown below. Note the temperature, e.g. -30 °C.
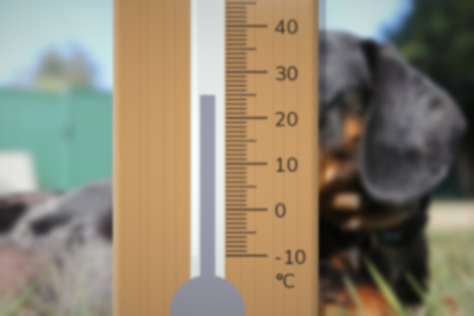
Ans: 25 °C
